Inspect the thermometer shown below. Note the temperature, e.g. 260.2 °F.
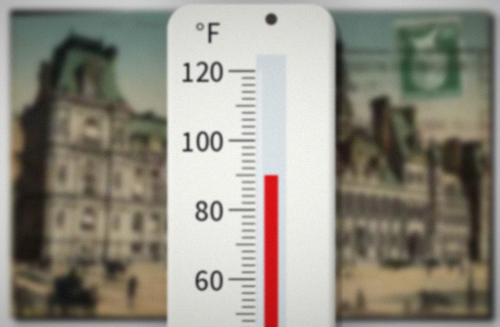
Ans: 90 °F
